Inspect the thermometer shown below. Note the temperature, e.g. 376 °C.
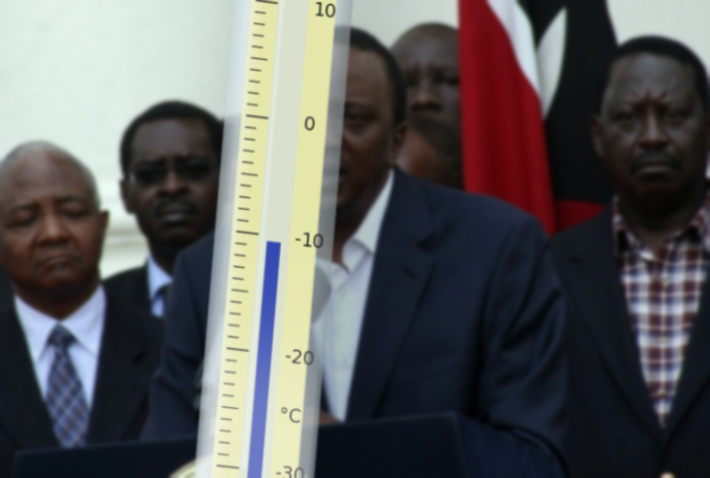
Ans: -10.5 °C
